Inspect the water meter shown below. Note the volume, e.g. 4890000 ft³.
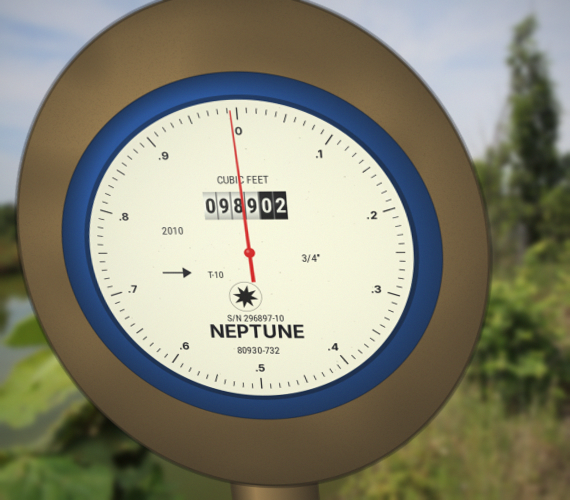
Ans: 98901.99 ft³
